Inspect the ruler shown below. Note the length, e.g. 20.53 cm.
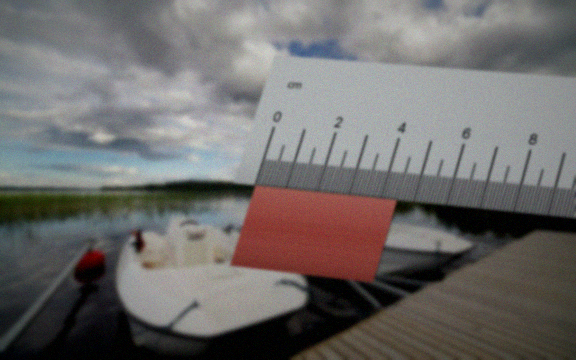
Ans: 4.5 cm
